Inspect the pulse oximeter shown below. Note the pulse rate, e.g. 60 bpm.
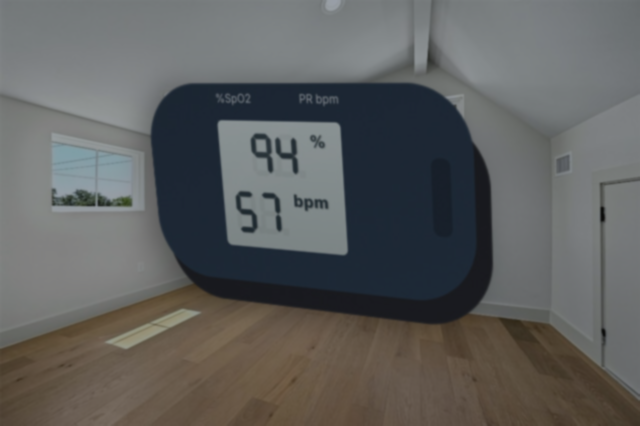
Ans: 57 bpm
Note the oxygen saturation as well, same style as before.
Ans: 94 %
